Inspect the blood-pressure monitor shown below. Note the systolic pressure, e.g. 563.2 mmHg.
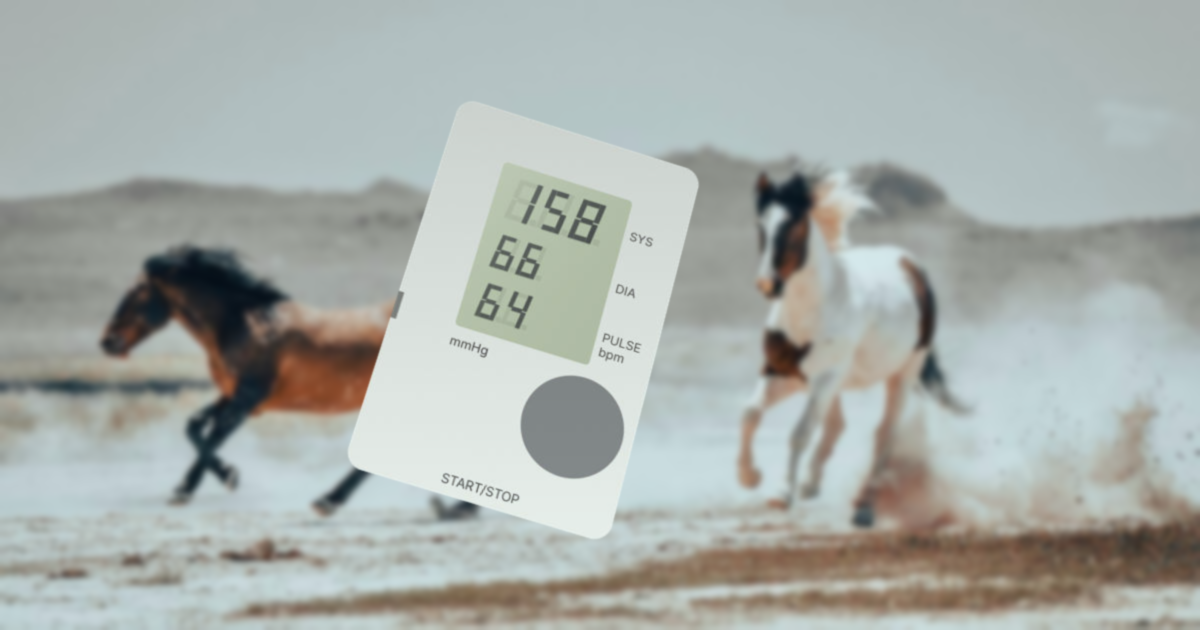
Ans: 158 mmHg
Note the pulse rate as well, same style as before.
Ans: 64 bpm
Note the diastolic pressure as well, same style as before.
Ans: 66 mmHg
